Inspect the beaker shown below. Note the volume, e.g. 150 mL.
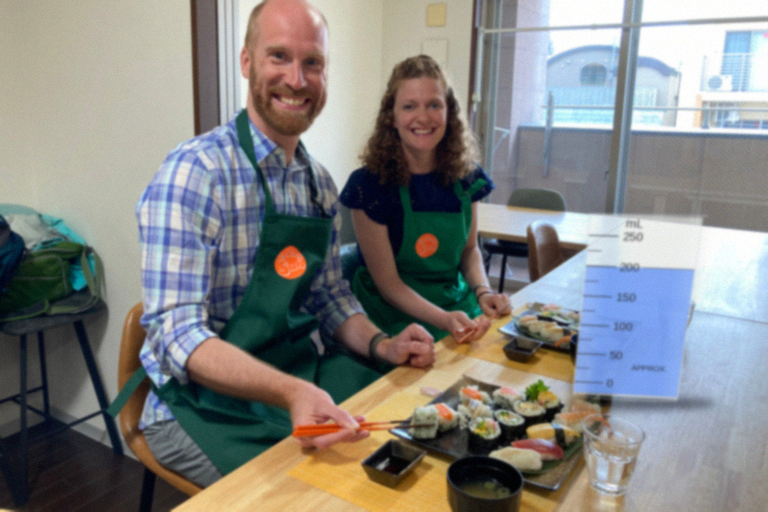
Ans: 200 mL
